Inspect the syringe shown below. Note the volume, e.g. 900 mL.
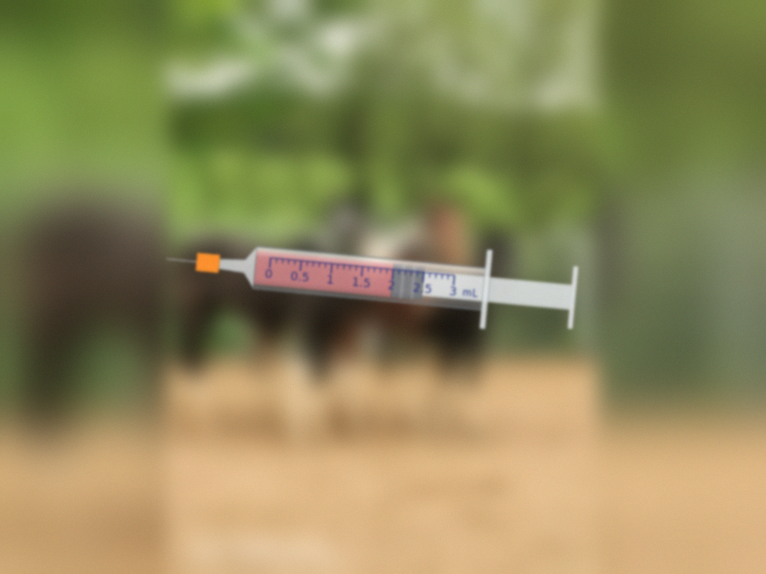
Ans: 2 mL
